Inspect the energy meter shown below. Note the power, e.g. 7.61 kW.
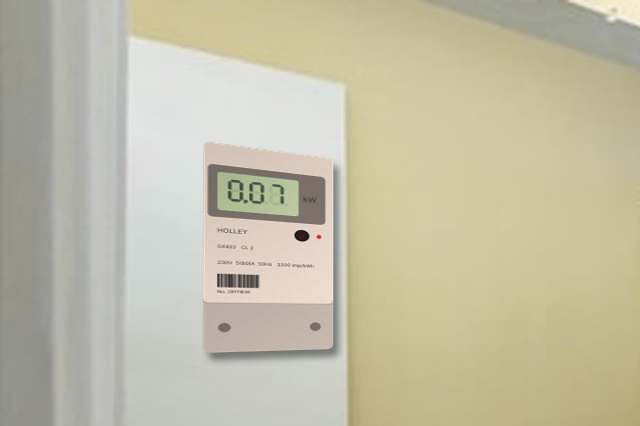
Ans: 0.07 kW
